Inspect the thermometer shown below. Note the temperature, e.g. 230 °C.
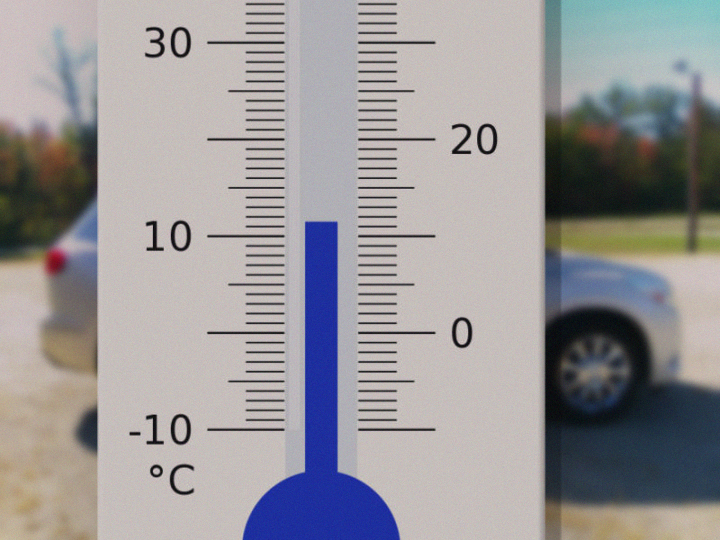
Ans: 11.5 °C
